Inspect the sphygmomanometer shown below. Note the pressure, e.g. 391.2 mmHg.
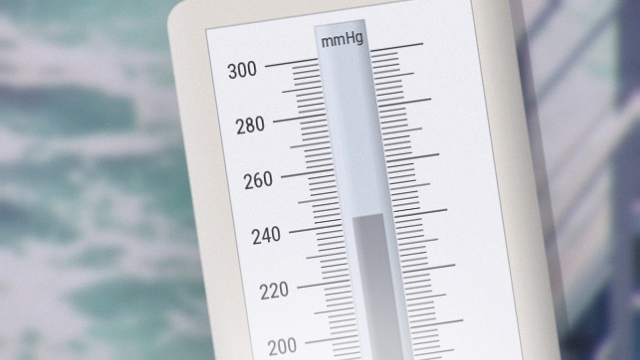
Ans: 242 mmHg
